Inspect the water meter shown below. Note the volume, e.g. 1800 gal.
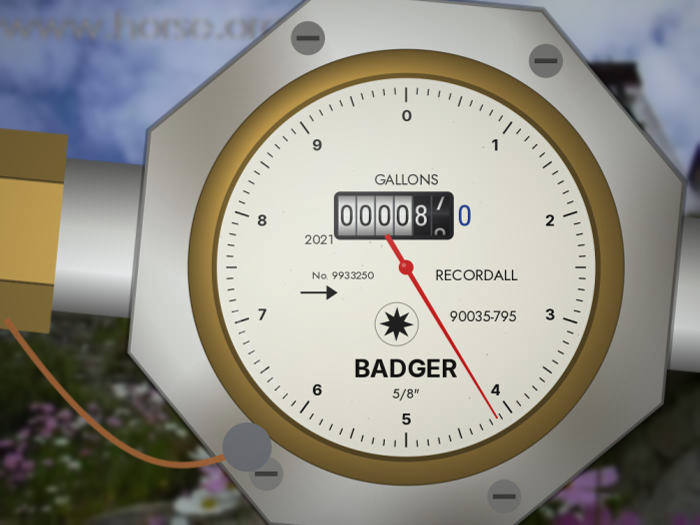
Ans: 874.1 gal
